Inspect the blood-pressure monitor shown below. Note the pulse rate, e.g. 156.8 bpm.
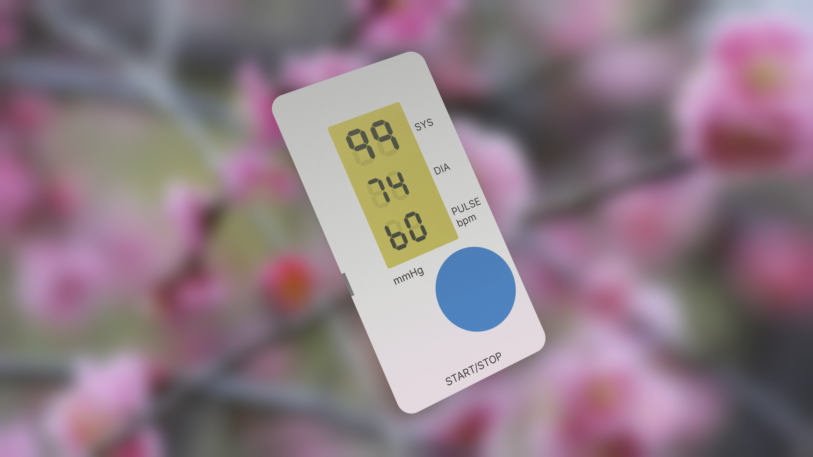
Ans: 60 bpm
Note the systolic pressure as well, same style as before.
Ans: 99 mmHg
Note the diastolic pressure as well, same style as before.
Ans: 74 mmHg
